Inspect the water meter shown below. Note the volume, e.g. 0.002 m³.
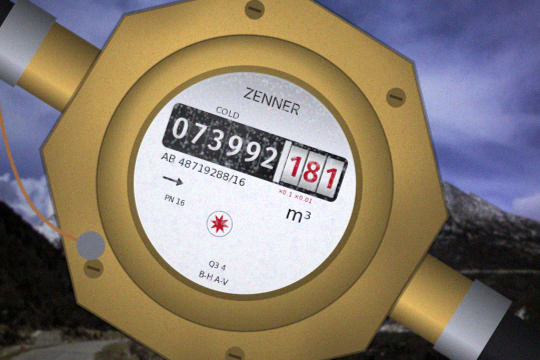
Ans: 73992.181 m³
